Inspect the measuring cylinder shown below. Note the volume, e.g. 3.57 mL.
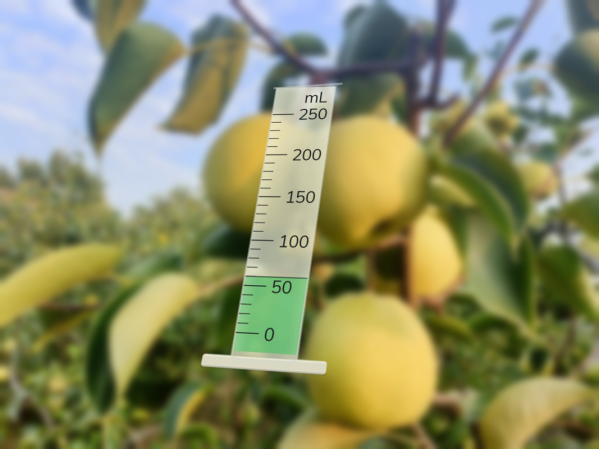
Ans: 60 mL
